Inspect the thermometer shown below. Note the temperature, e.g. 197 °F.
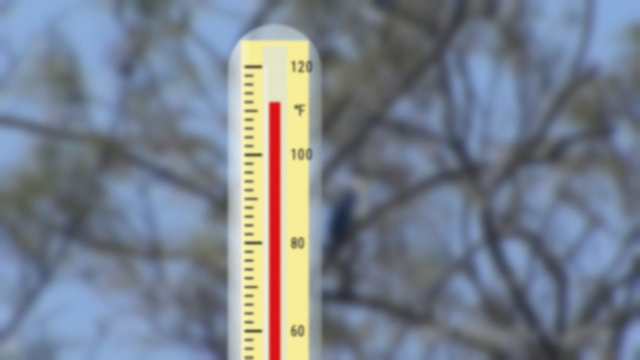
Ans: 112 °F
